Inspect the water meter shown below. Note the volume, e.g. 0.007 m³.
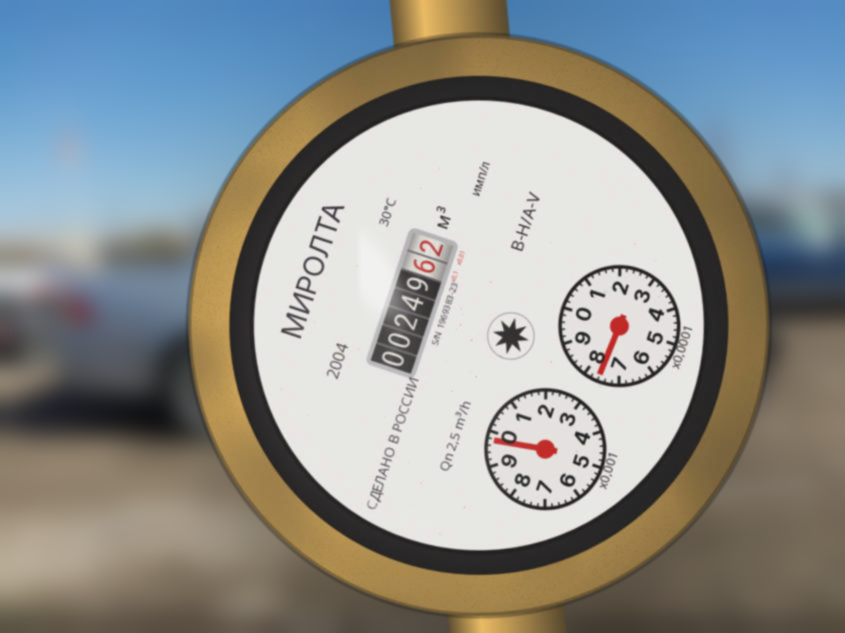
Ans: 249.6197 m³
